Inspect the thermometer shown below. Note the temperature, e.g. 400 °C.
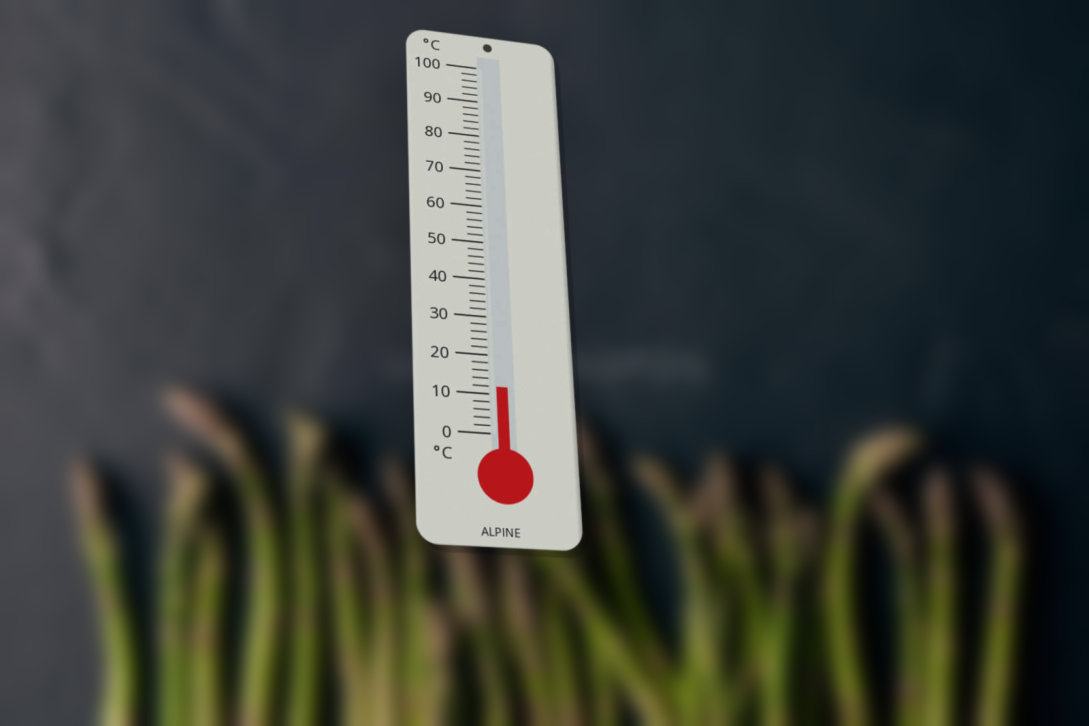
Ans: 12 °C
